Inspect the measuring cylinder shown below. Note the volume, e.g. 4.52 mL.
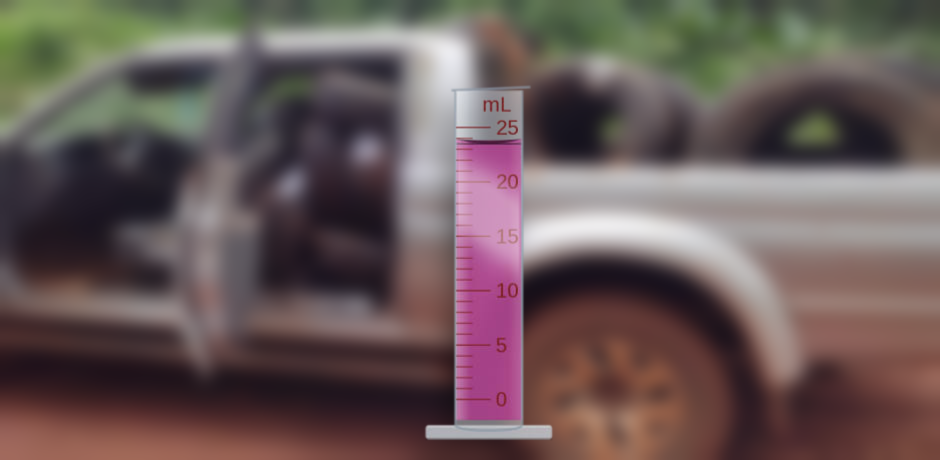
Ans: 23.5 mL
